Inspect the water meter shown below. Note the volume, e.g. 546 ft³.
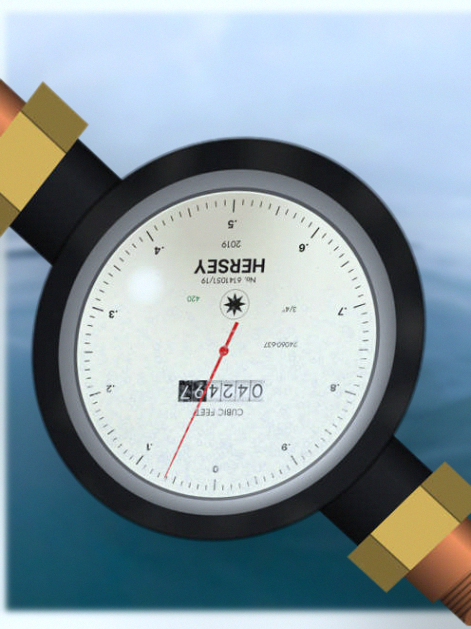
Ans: 42497.06 ft³
